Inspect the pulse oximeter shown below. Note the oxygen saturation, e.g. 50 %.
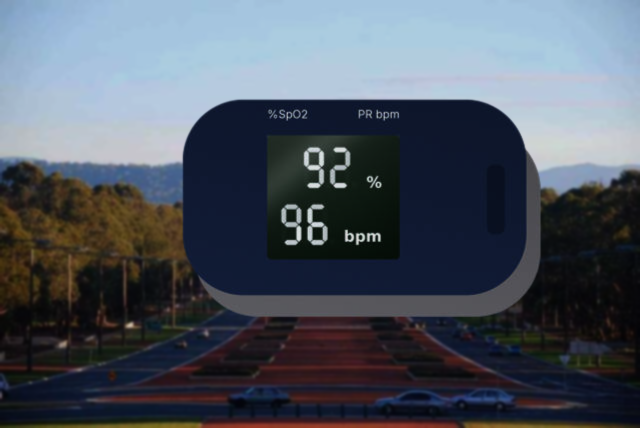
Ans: 92 %
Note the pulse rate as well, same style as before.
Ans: 96 bpm
